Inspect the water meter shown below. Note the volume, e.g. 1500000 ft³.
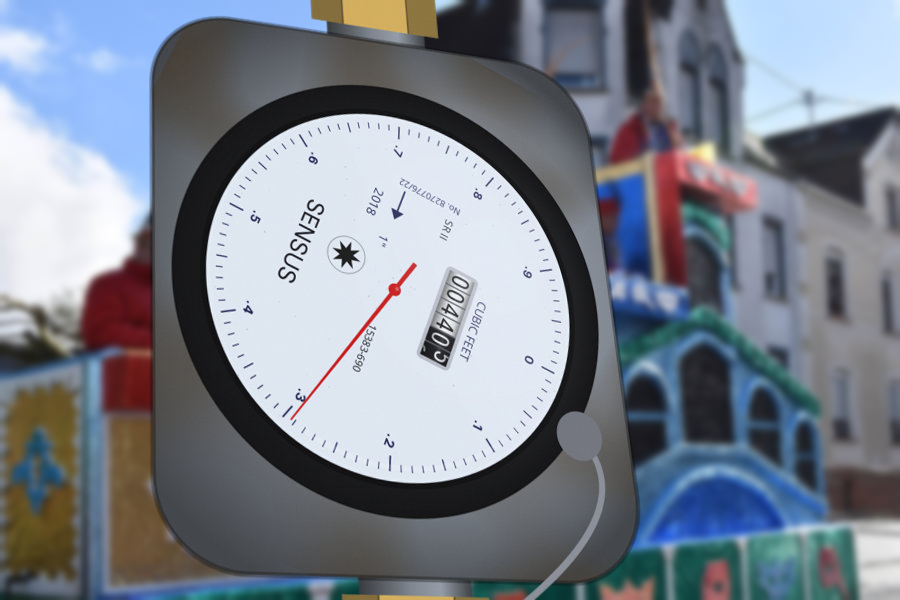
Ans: 4405.29 ft³
